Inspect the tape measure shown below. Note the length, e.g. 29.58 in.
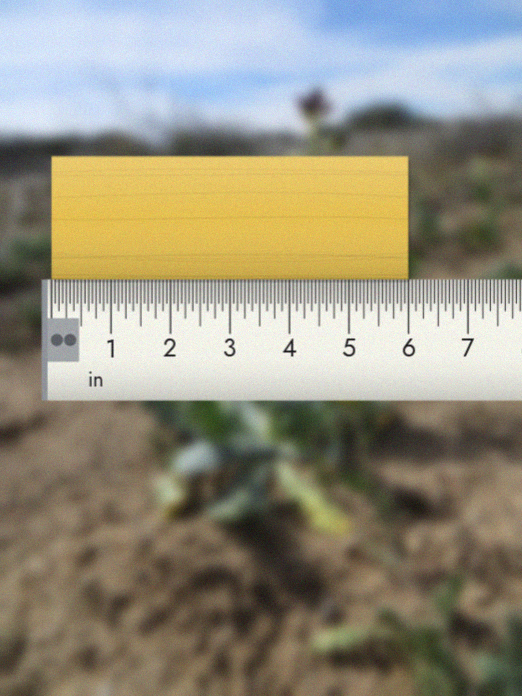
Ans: 6 in
